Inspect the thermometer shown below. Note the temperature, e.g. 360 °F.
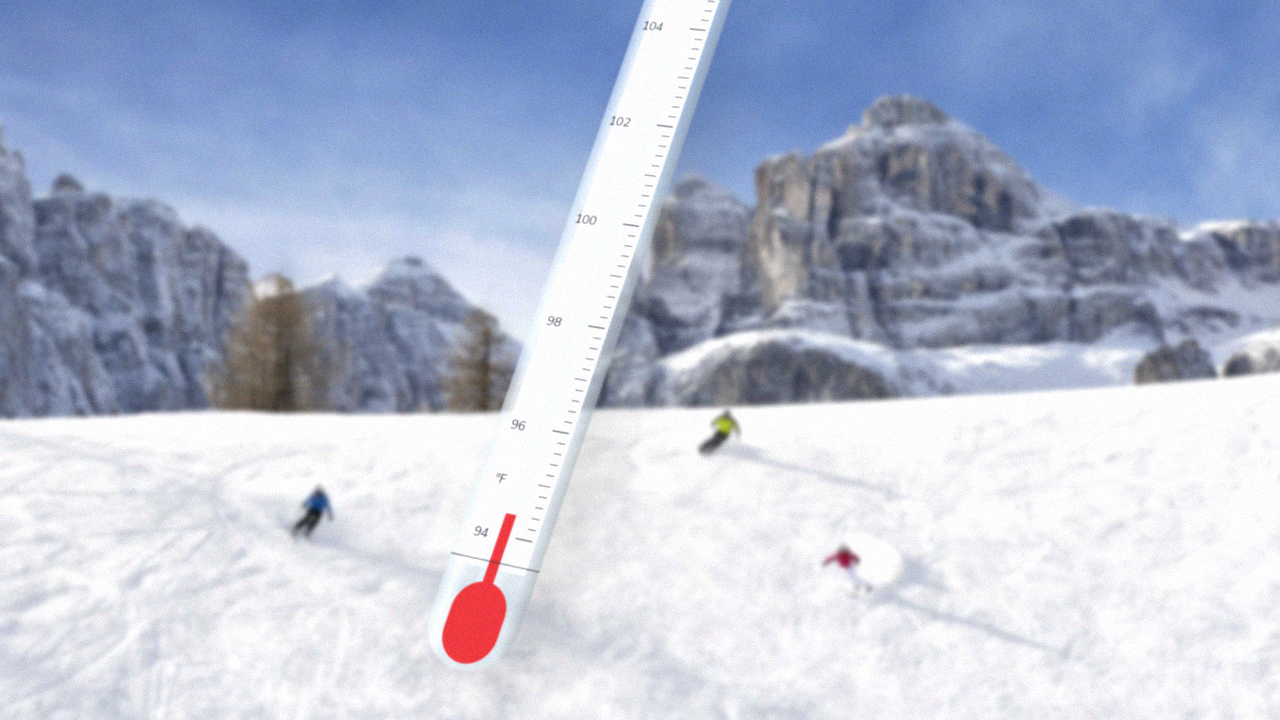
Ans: 94.4 °F
